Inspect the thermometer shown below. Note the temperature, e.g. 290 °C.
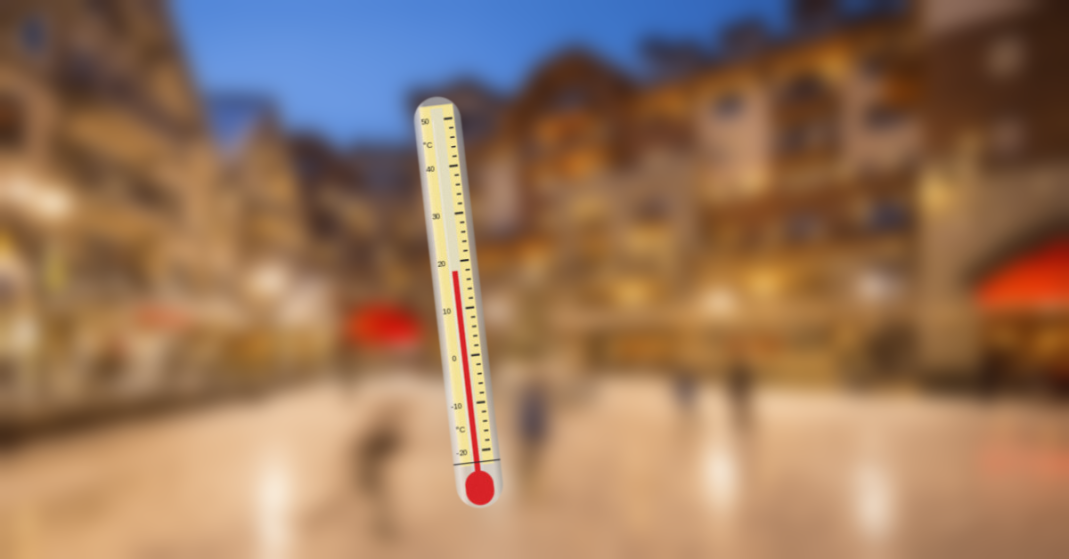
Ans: 18 °C
